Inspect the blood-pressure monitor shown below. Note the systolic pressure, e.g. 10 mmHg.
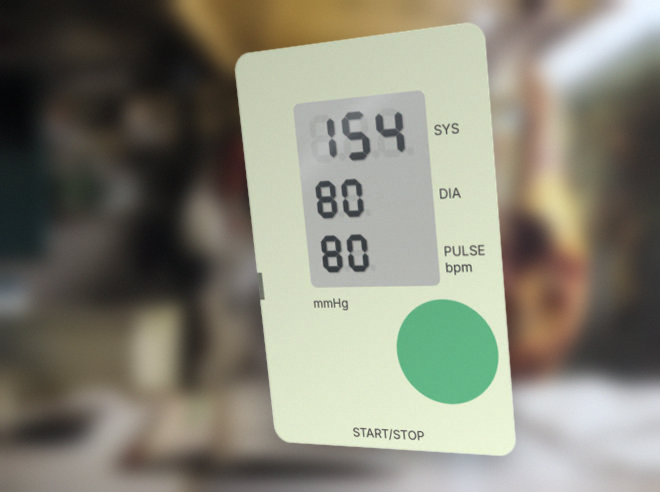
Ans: 154 mmHg
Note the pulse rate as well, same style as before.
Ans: 80 bpm
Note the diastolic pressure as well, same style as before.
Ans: 80 mmHg
